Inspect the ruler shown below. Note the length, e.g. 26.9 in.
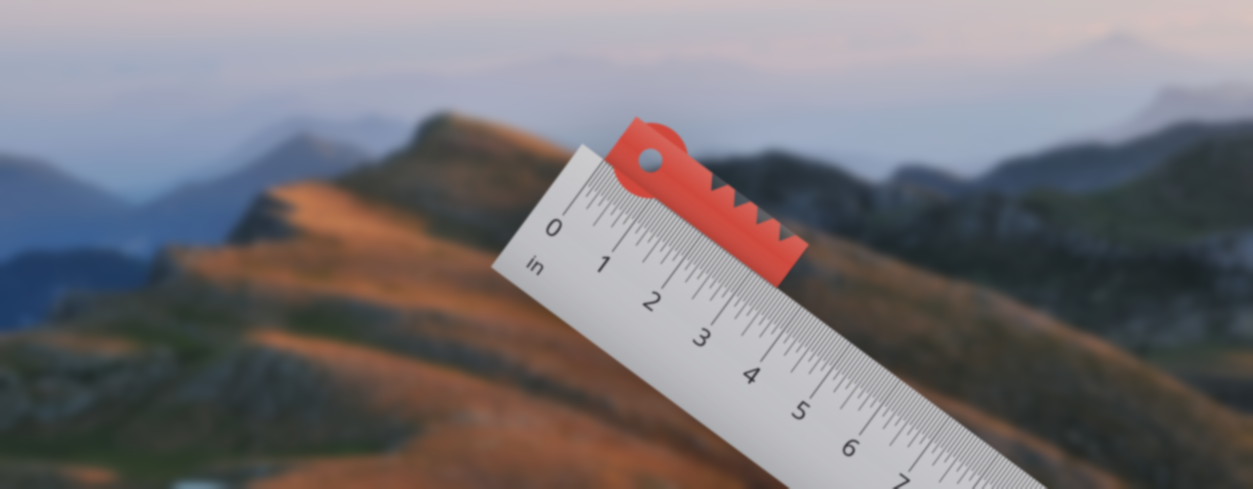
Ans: 3.5 in
